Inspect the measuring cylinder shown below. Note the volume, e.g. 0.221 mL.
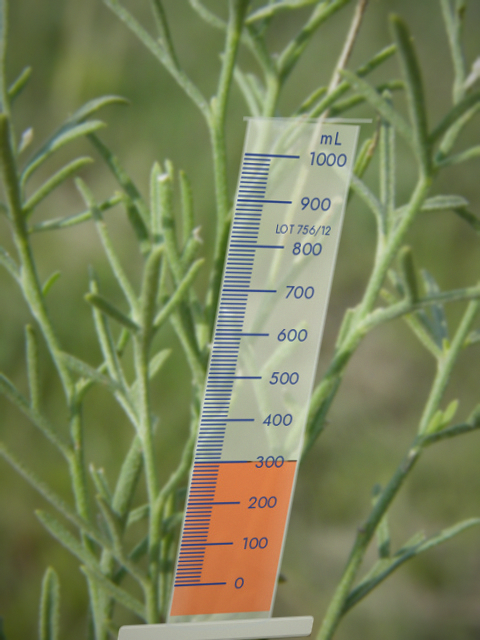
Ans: 300 mL
